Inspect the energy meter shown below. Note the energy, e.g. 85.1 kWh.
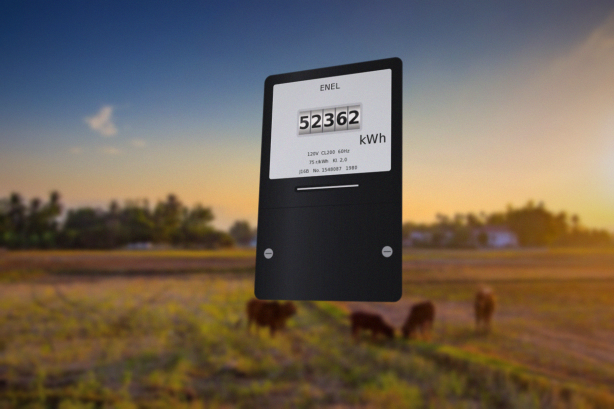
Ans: 52362 kWh
